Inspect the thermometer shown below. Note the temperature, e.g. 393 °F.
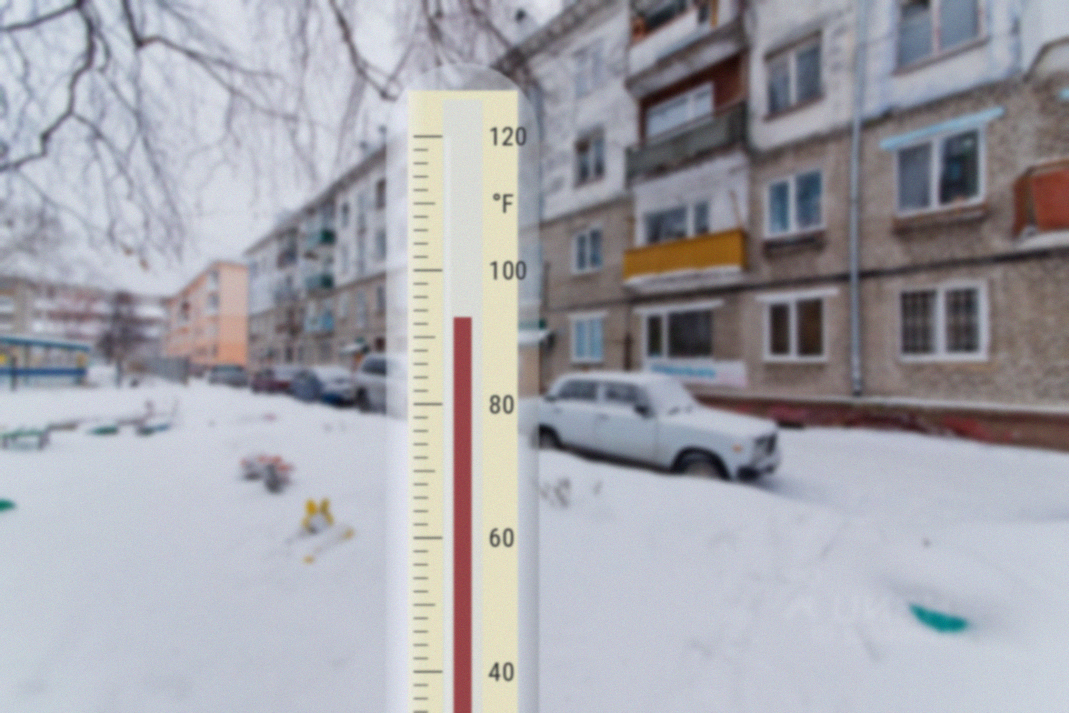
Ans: 93 °F
